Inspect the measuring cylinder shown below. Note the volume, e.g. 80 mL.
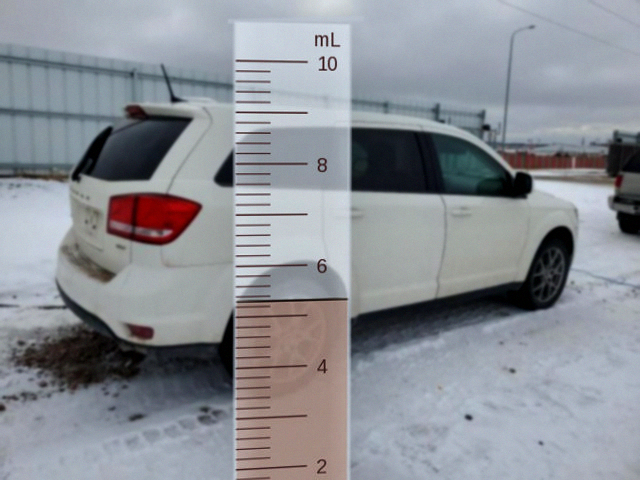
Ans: 5.3 mL
